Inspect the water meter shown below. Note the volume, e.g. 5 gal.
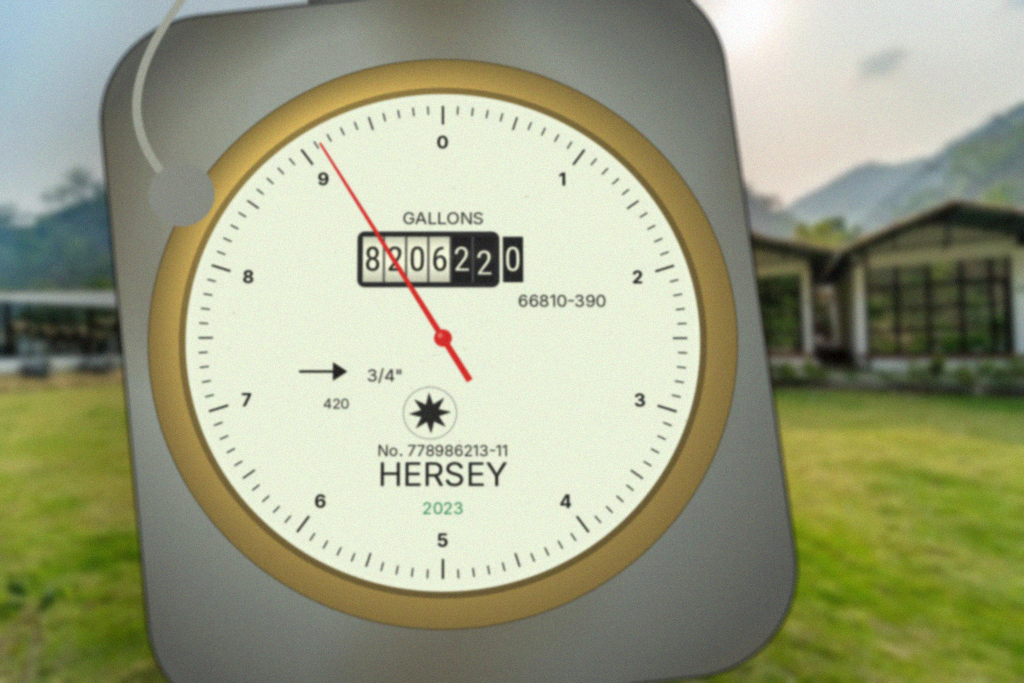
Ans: 8206219.1 gal
